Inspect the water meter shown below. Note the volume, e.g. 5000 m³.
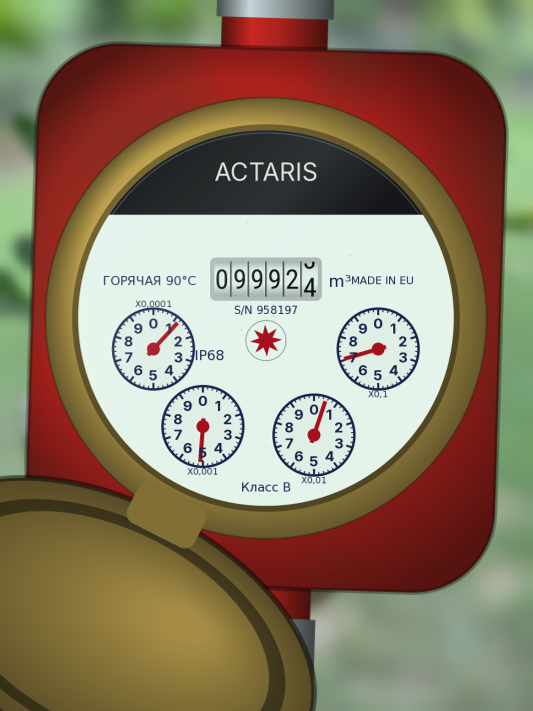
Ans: 99923.7051 m³
